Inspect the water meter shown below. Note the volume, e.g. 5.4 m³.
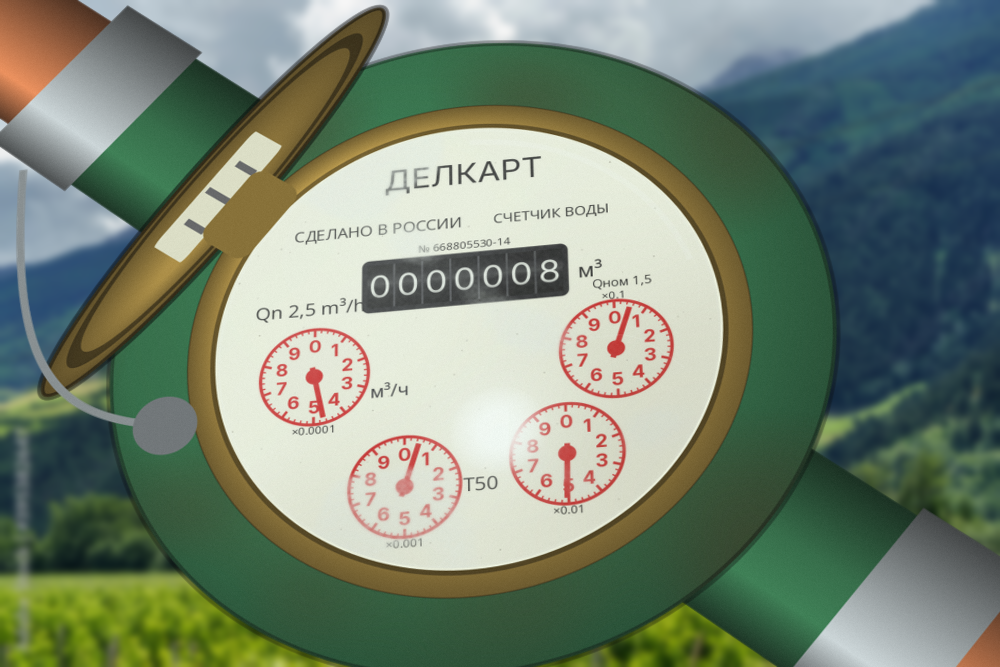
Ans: 8.0504 m³
